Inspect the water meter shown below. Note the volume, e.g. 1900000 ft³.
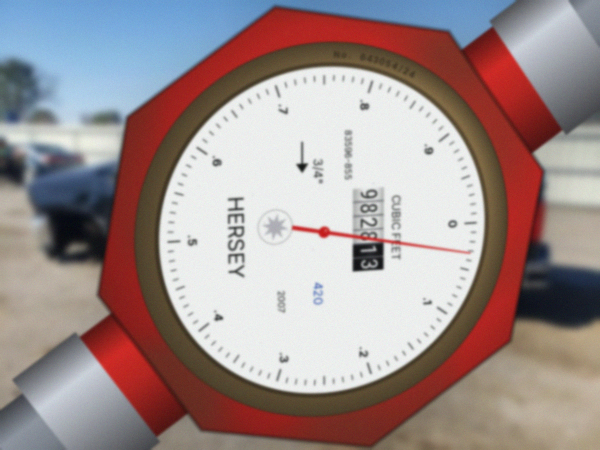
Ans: 982813.03 ft³
